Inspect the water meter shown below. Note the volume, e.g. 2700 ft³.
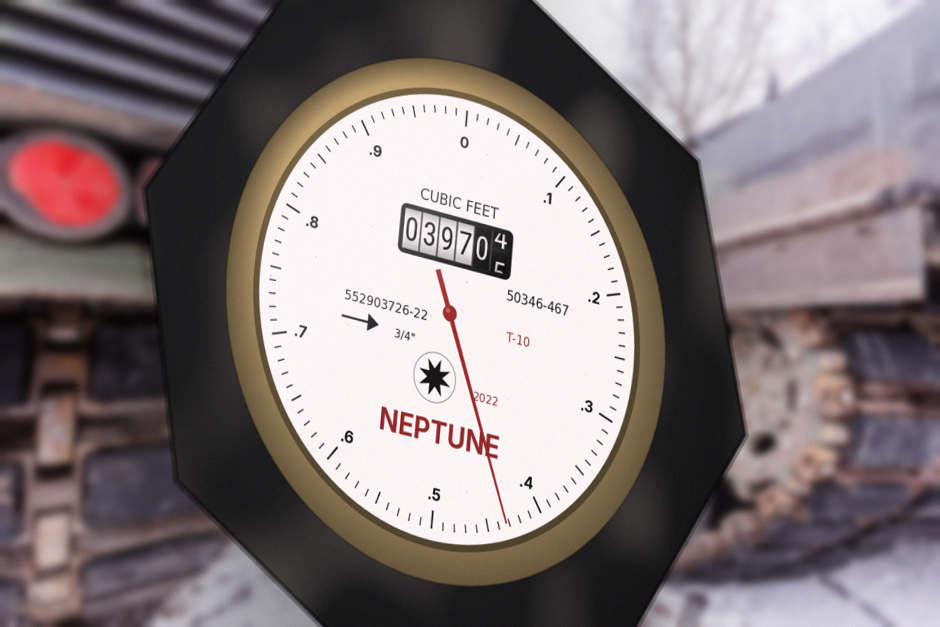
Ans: 39704.43 ft³
